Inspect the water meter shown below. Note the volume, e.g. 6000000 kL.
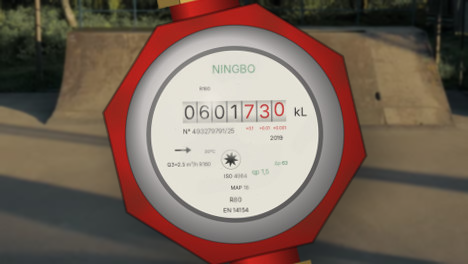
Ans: 601.730 kL
